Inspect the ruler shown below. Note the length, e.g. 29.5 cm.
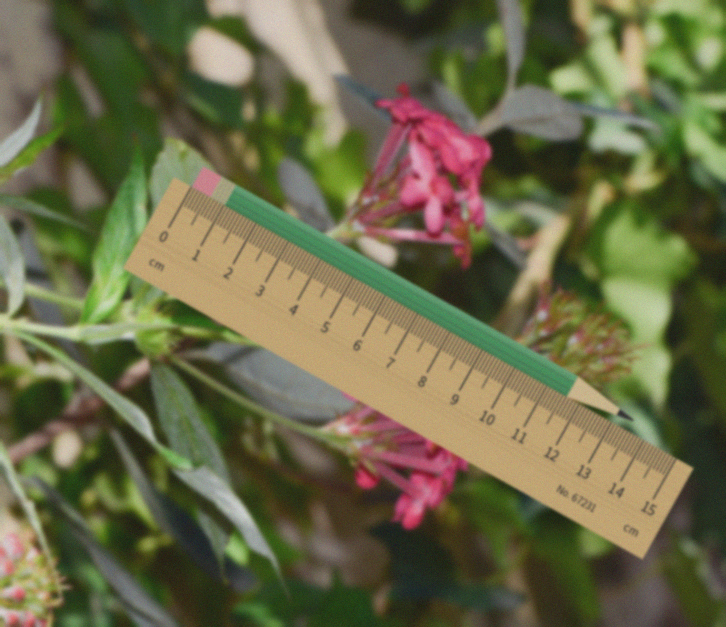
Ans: 13.5 cm
